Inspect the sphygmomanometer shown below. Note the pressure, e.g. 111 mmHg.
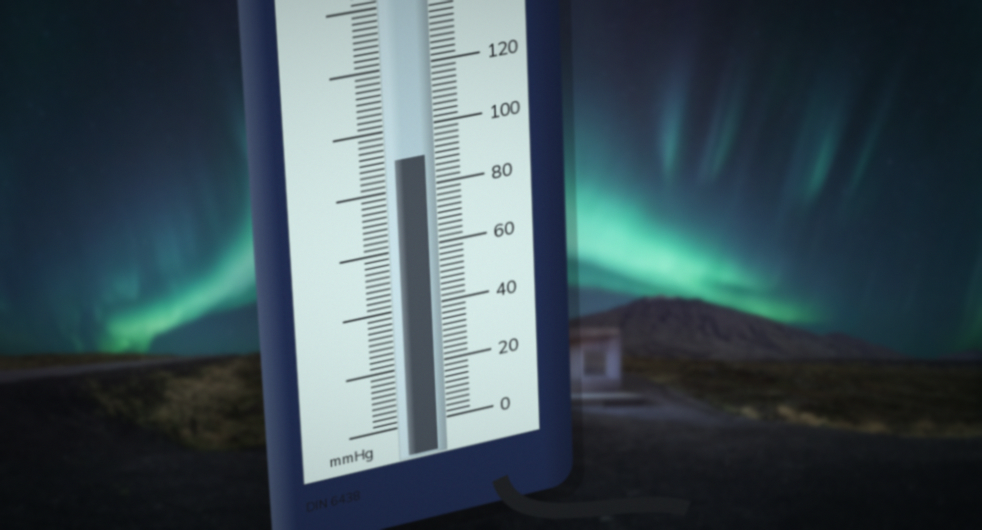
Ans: 90 mmHg
